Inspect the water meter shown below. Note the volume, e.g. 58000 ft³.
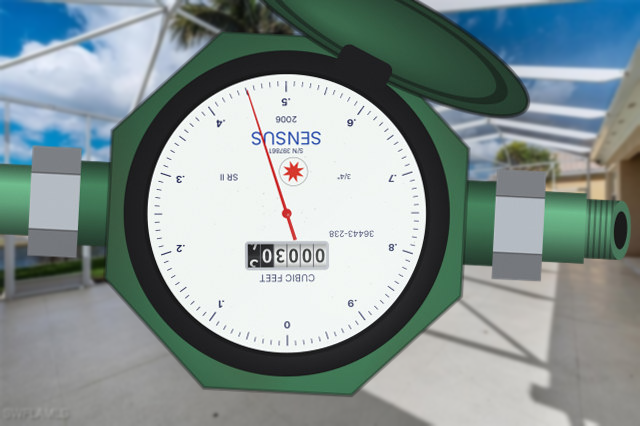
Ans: 303.45 ft³
